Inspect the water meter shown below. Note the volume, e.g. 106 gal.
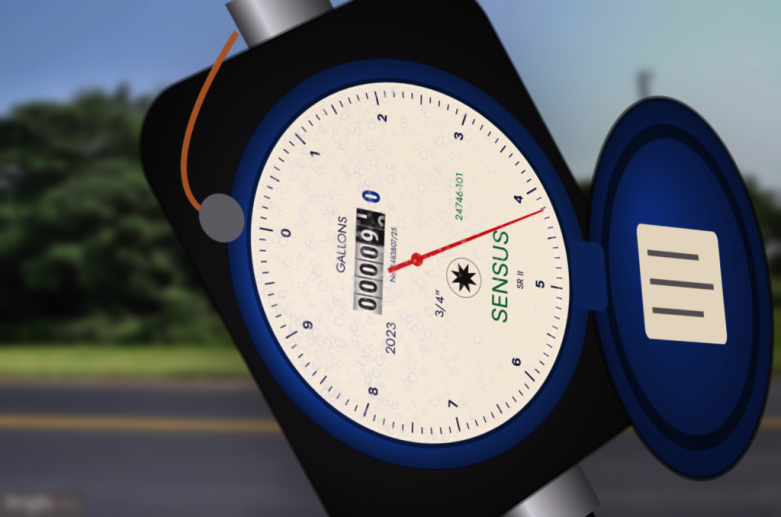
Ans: 914.2 gal
